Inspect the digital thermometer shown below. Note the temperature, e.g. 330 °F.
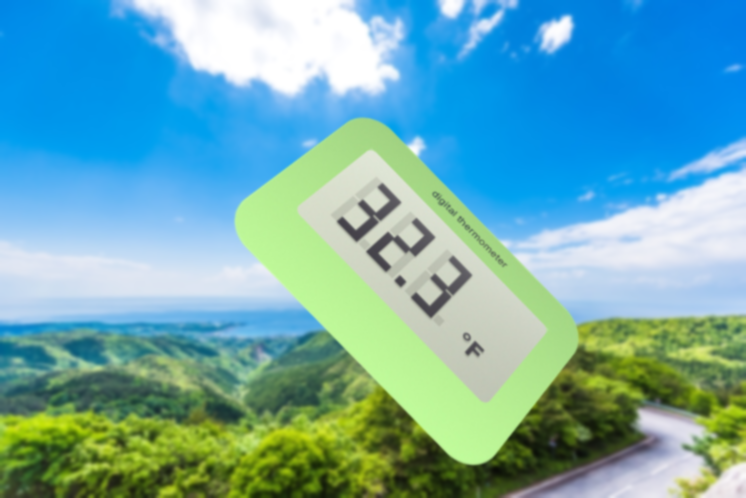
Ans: 32.3 °F
